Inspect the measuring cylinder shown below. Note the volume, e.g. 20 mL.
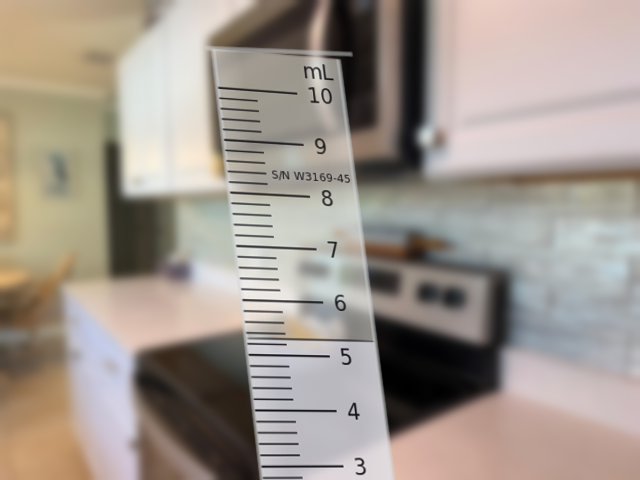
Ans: 5.3 mL
